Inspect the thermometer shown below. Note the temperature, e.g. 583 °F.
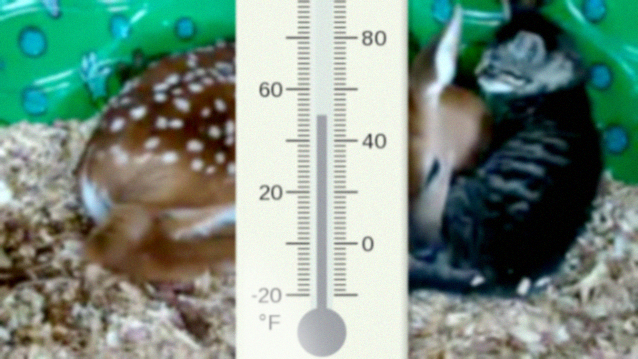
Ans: 50 °F
